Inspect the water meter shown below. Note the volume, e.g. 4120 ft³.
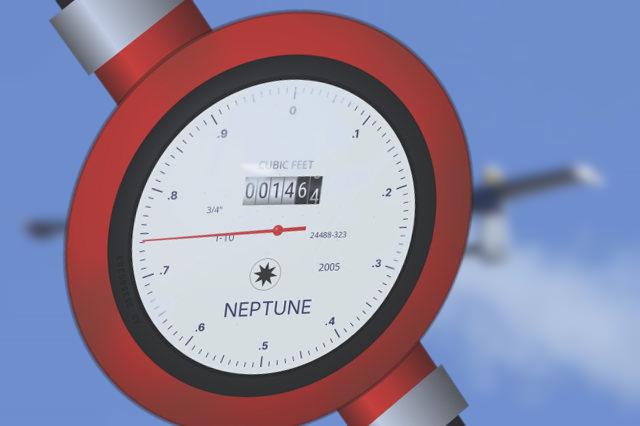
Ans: 1463.74 ft³
